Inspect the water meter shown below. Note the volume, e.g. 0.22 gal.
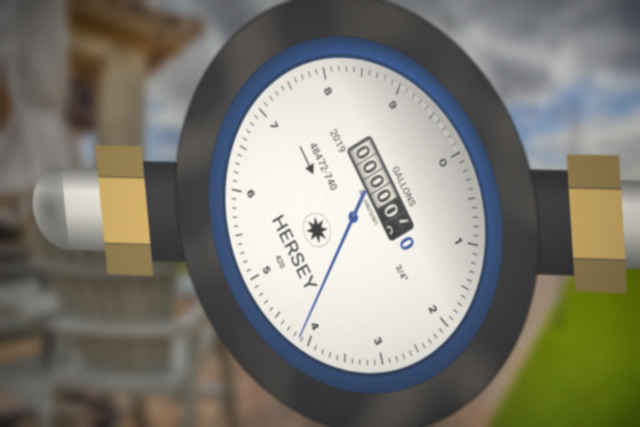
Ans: 74.1 gal
